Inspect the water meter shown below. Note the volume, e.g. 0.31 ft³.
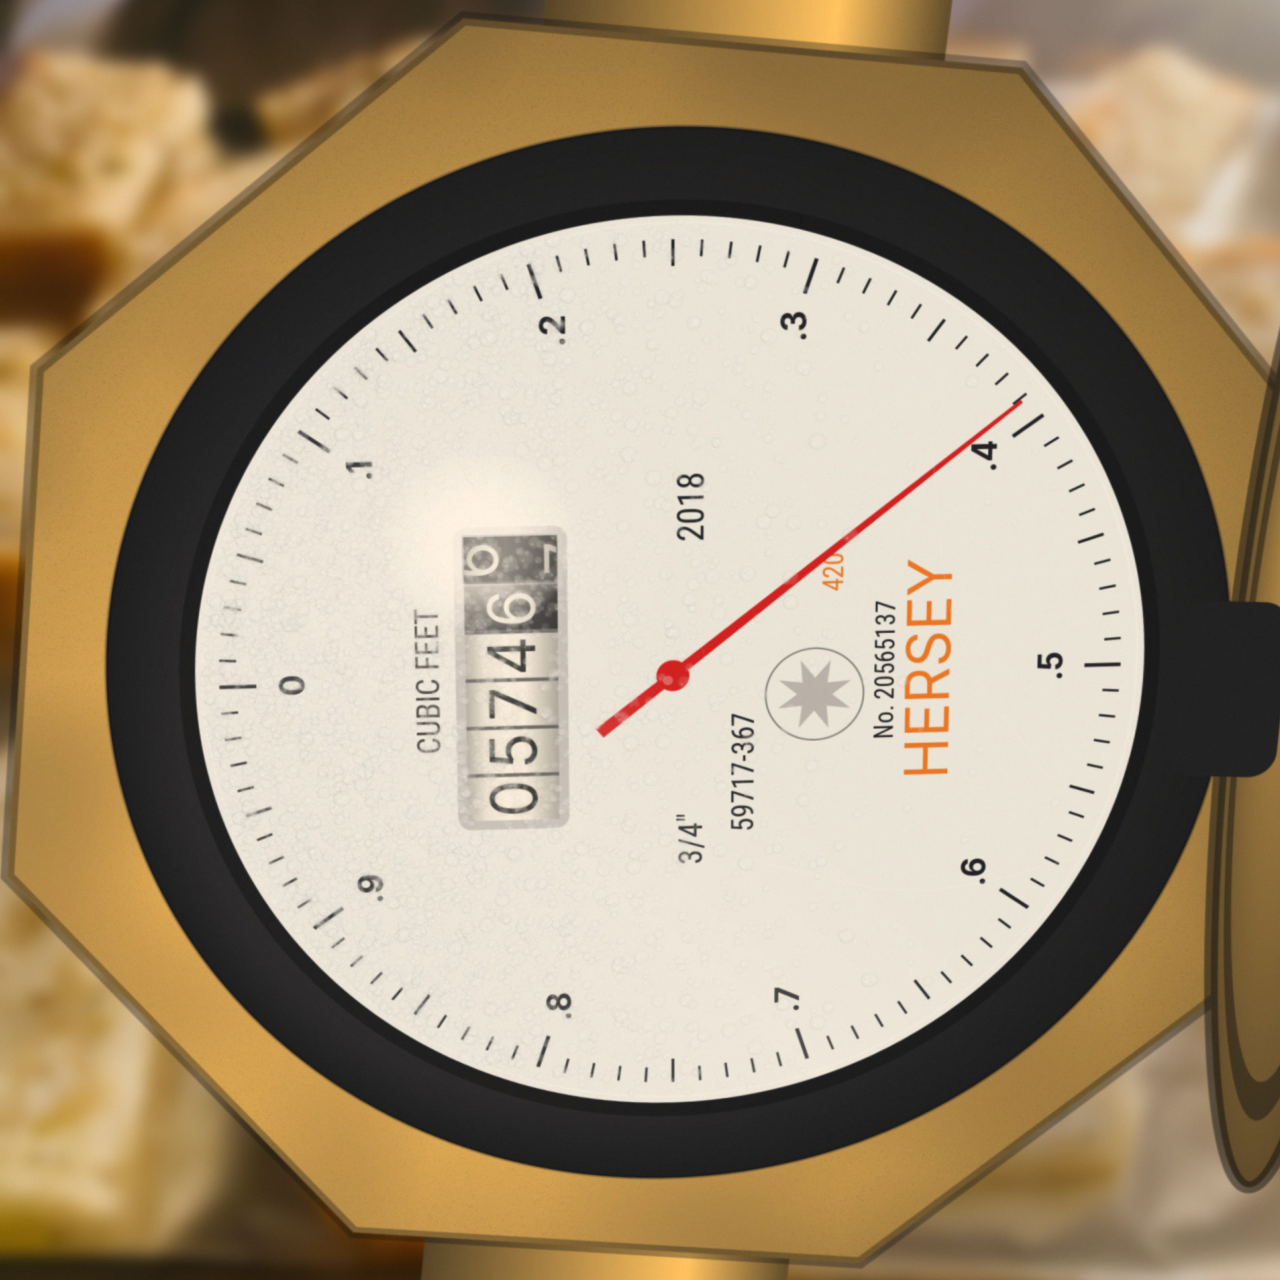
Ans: 57466.39 ft³
